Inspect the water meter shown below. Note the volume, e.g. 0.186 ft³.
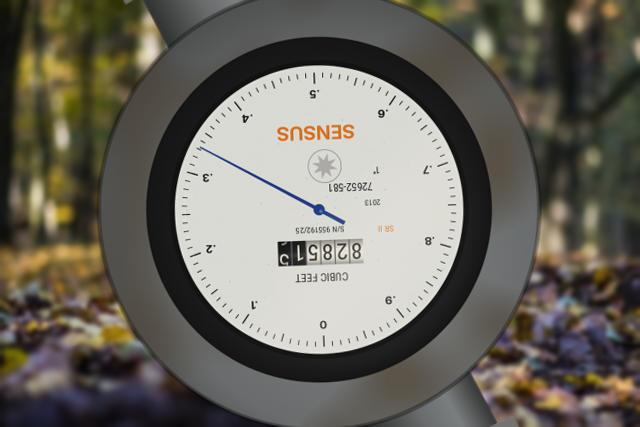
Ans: 828515.33 ft³
